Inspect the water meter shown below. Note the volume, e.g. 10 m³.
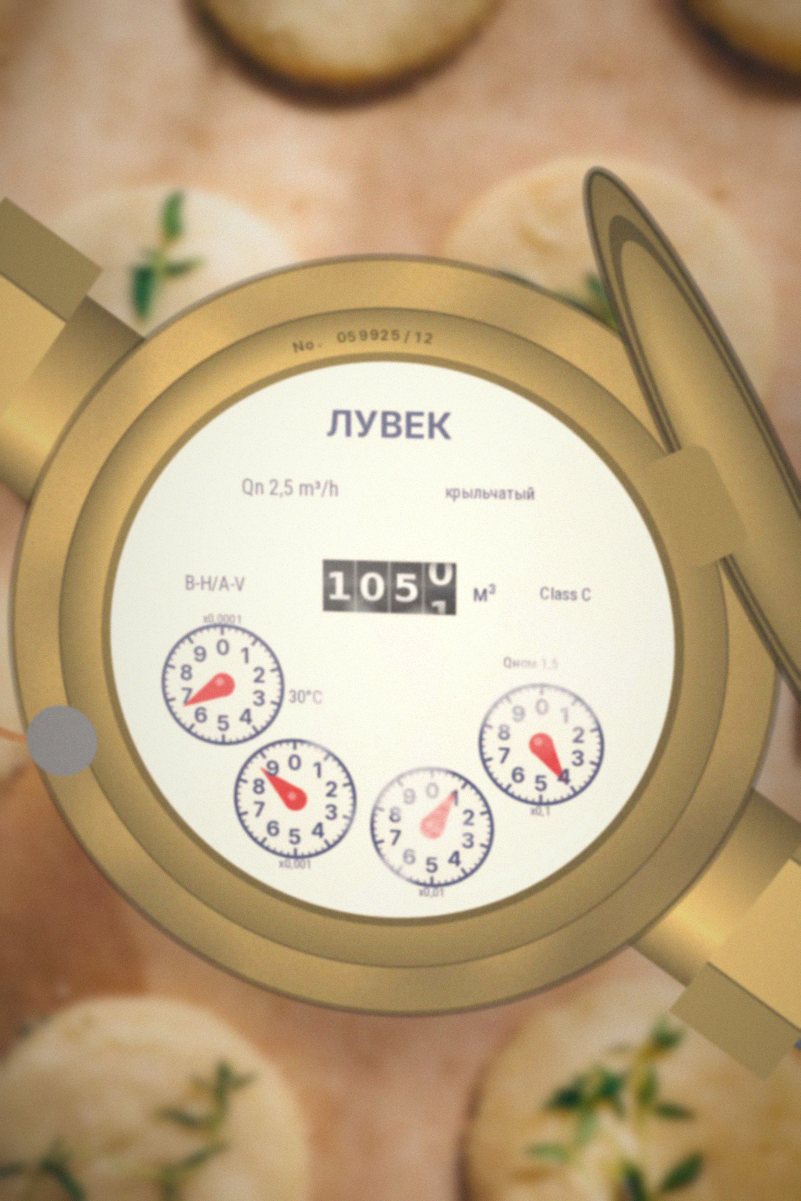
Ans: 1050.4086 m³
